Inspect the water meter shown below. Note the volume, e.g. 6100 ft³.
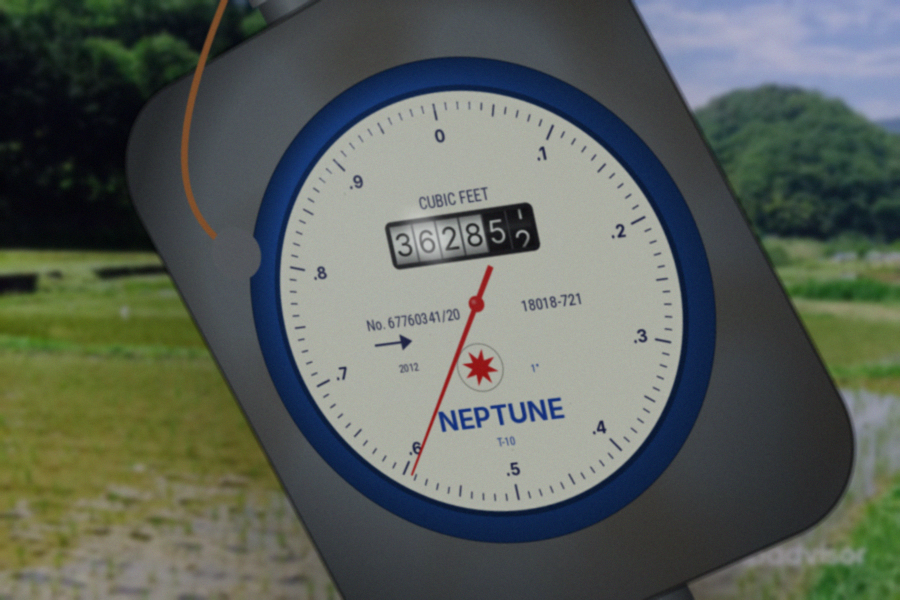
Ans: 362851.59 ft³
